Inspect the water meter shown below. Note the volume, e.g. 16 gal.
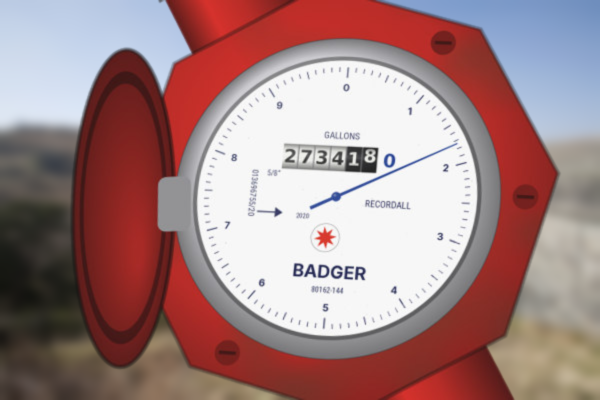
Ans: 2734181.7 gal
